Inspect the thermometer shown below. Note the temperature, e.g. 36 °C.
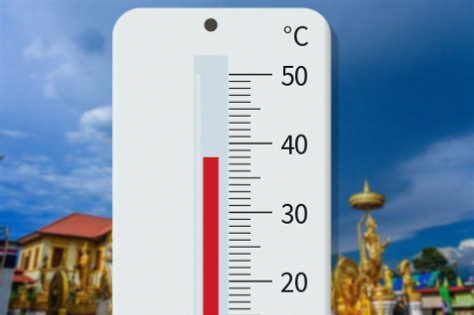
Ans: 38 °C
